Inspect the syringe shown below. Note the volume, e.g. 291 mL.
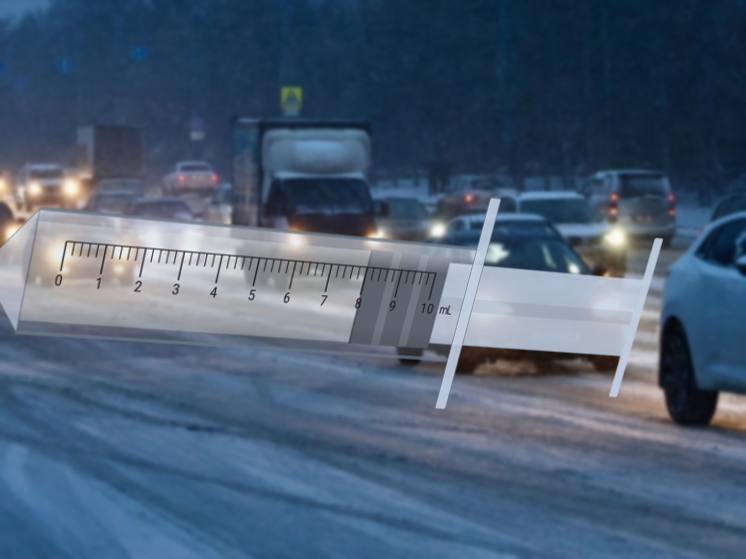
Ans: 8 mL
